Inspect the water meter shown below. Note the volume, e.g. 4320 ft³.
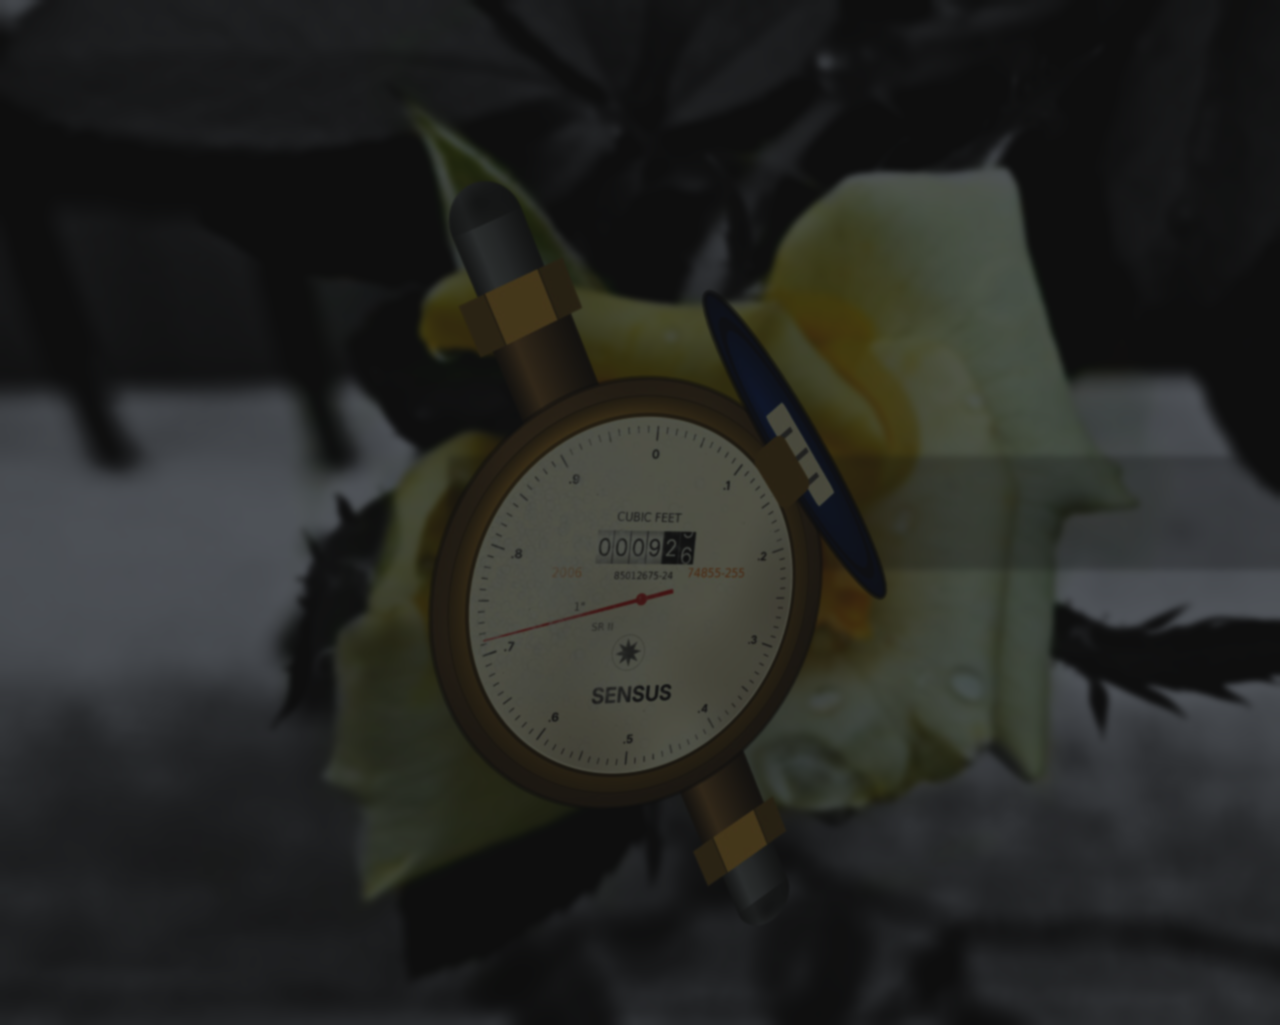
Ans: 925.71 ft³
